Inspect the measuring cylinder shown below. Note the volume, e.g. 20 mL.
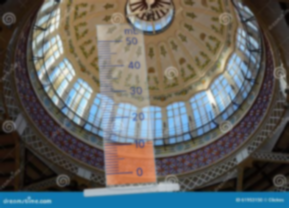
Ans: 10 mL
